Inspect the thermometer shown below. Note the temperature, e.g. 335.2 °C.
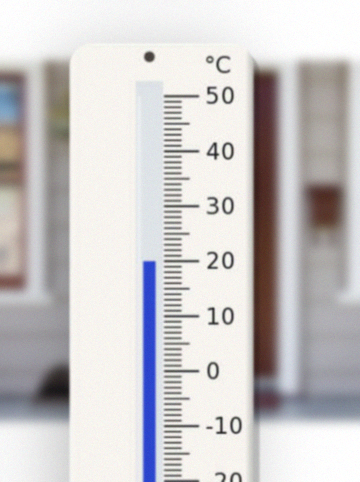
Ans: 20 °C
